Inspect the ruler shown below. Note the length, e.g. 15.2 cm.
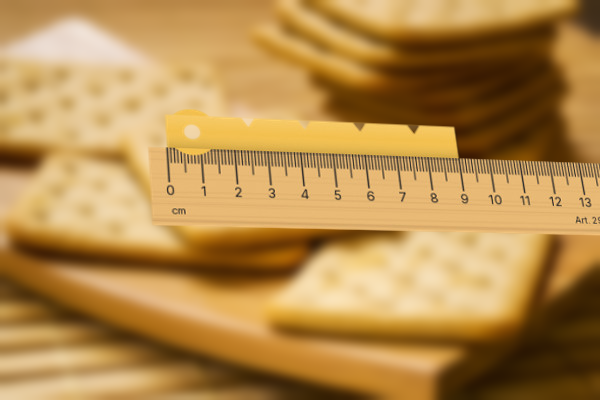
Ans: 9 cm
